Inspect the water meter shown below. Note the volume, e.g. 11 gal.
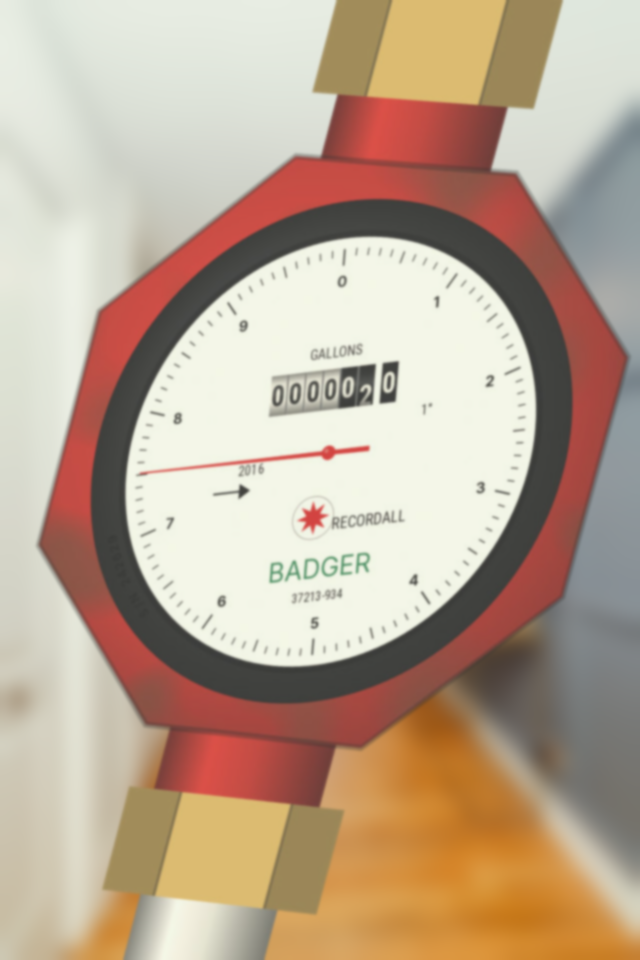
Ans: 17.5 gal
